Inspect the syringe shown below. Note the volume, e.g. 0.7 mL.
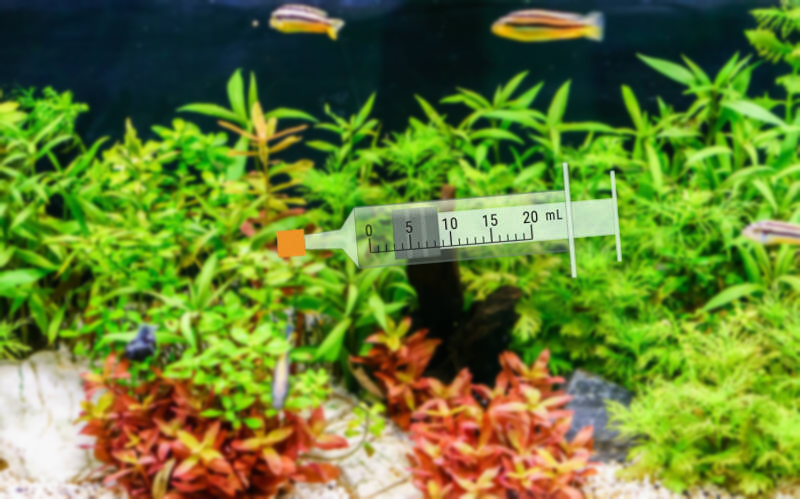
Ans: 3 mL
